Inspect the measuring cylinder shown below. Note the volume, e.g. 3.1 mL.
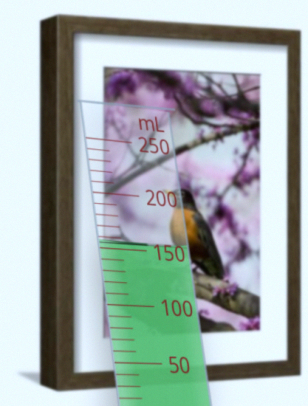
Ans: 155 mL
